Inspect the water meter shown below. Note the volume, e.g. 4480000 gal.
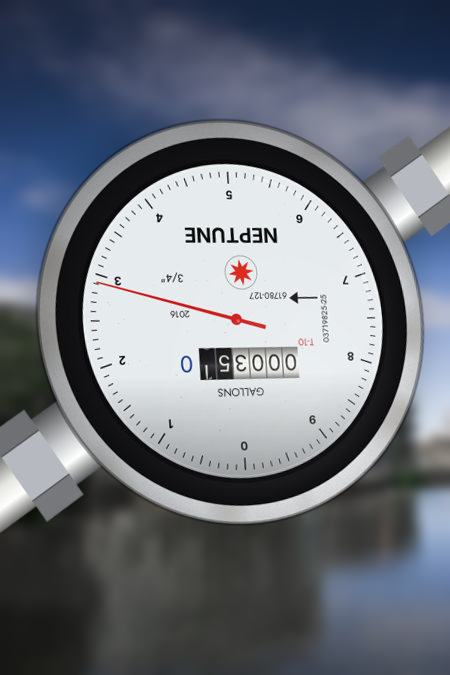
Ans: 3512.9 gal
